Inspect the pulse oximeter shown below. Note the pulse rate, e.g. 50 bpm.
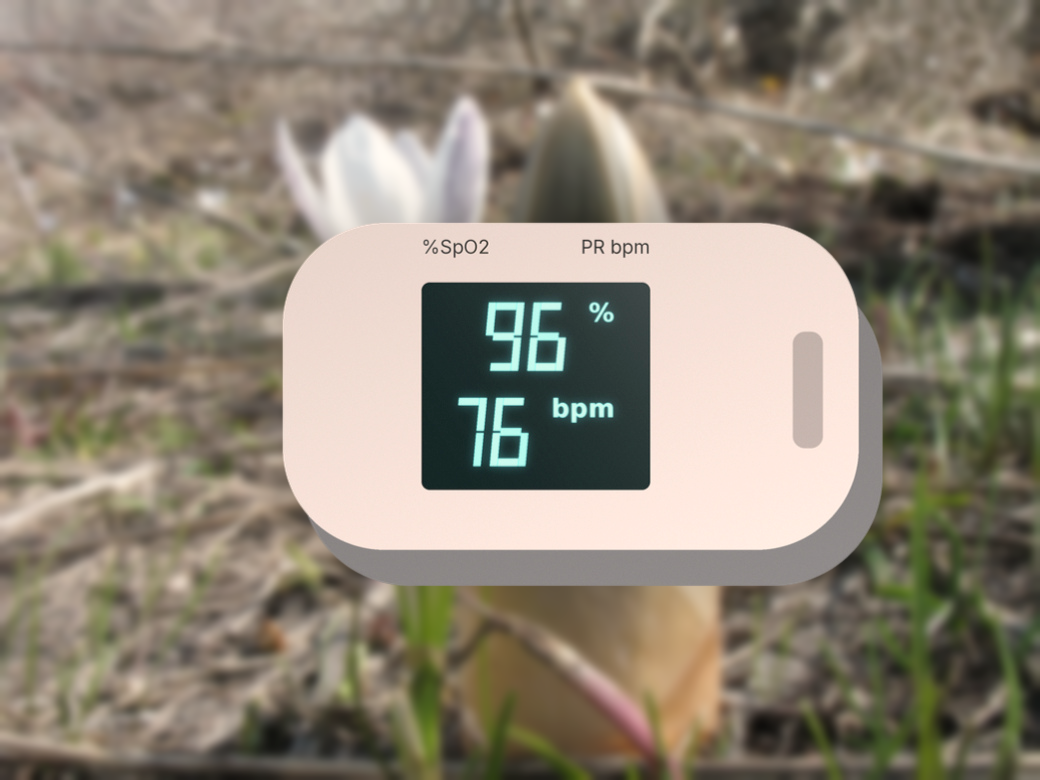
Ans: 76 bpm
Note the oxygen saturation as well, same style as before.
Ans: 96 %
